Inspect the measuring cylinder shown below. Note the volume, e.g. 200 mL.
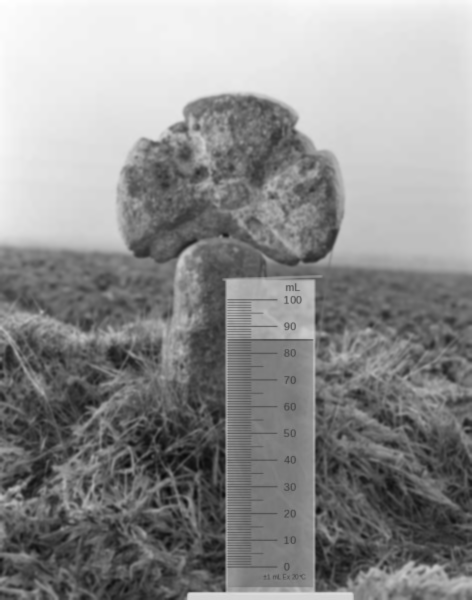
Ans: 85 mL
